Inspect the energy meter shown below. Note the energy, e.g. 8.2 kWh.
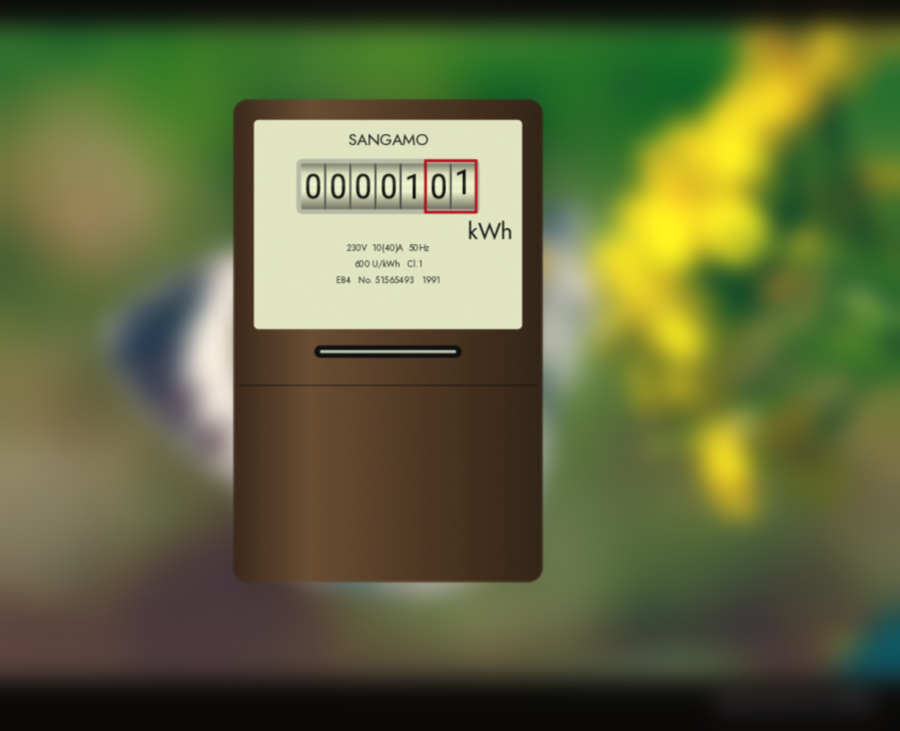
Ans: 1.01 kWh
